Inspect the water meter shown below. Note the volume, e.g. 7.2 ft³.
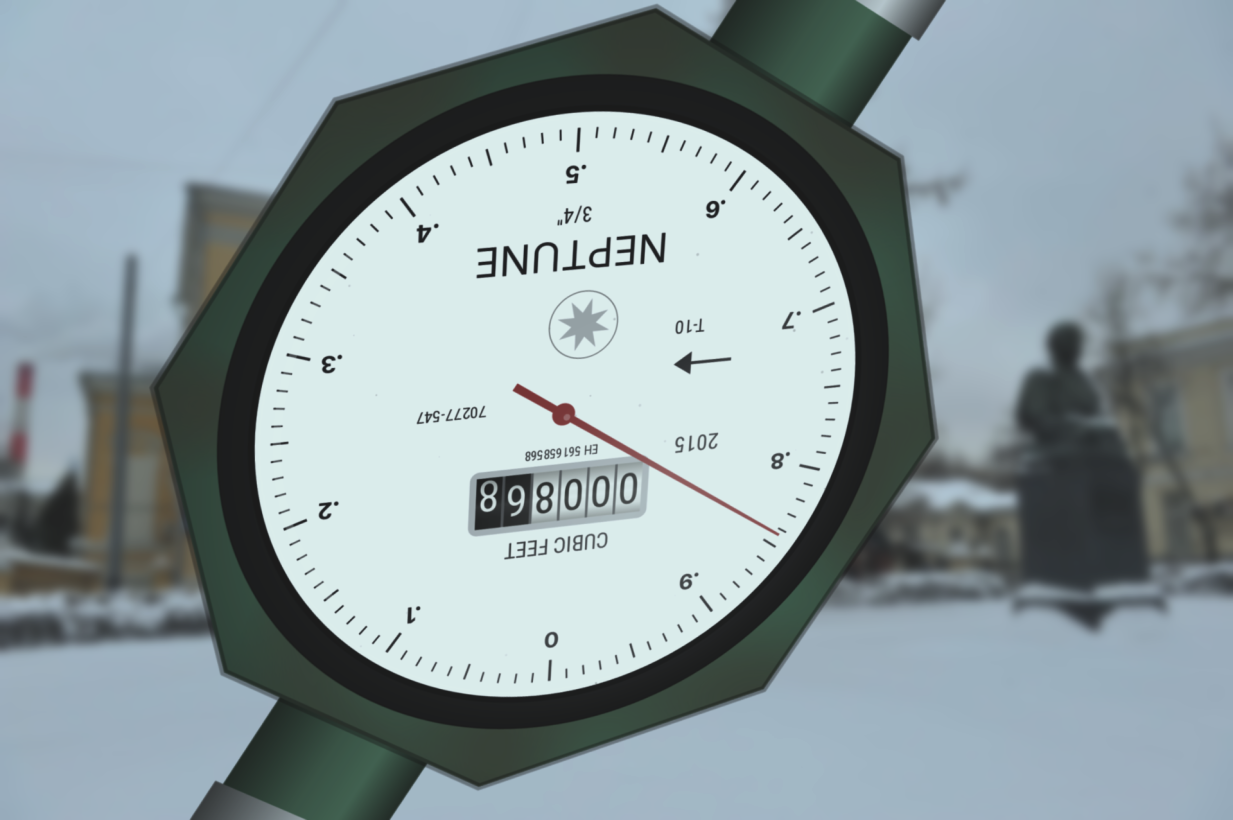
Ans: 867.84 ft³
